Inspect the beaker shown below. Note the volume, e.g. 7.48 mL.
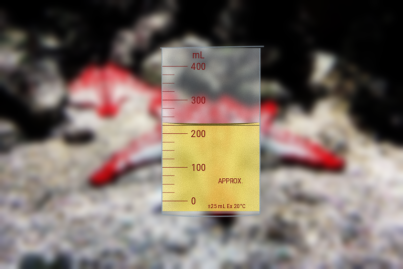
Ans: 225 mL
